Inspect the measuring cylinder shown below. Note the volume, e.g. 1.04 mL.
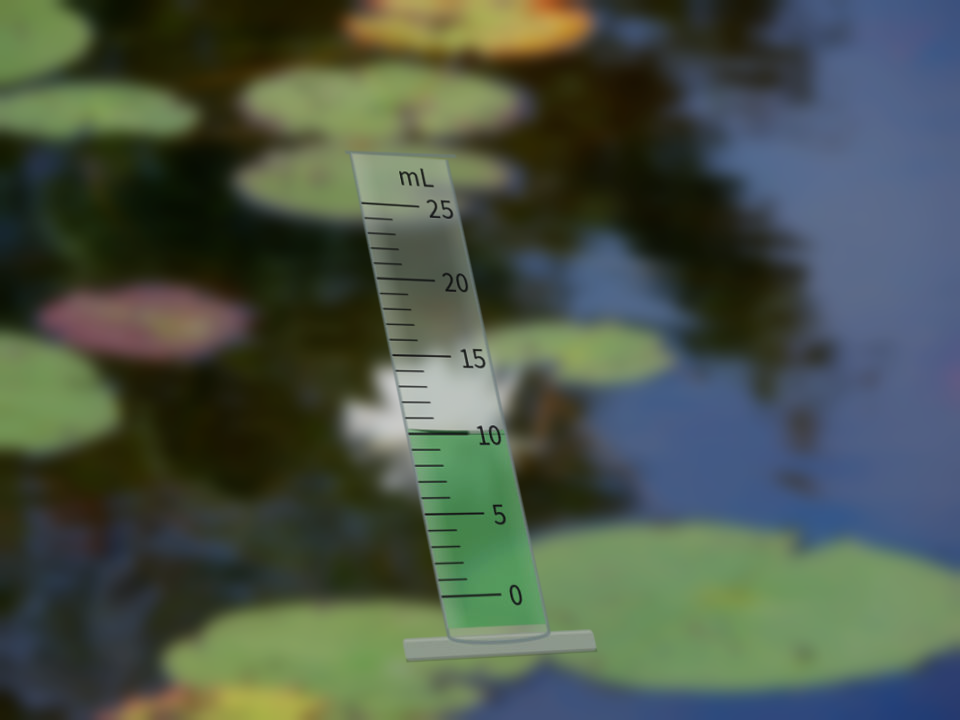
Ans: 10 mL
